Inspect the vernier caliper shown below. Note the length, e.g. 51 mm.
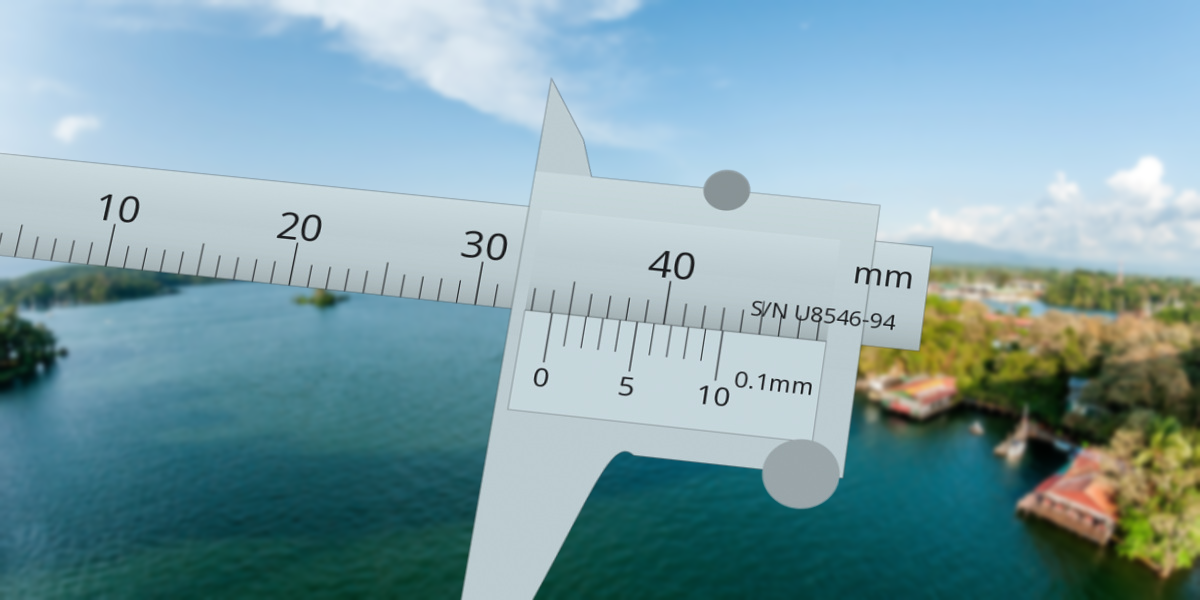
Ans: 34.1 mm
